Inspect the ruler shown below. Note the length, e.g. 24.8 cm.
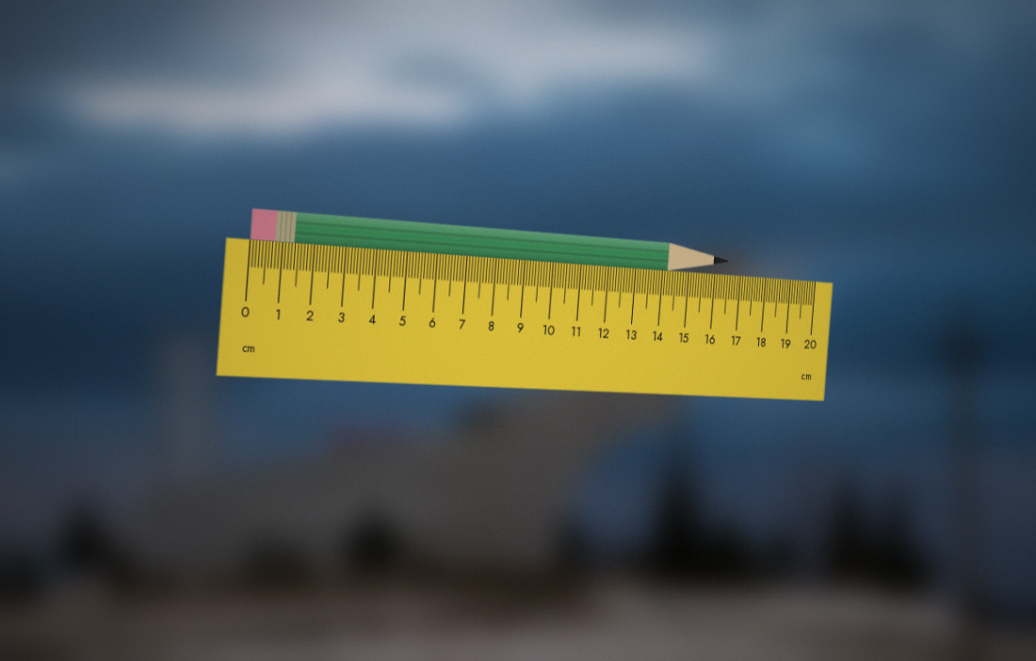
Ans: 16.5 cm
